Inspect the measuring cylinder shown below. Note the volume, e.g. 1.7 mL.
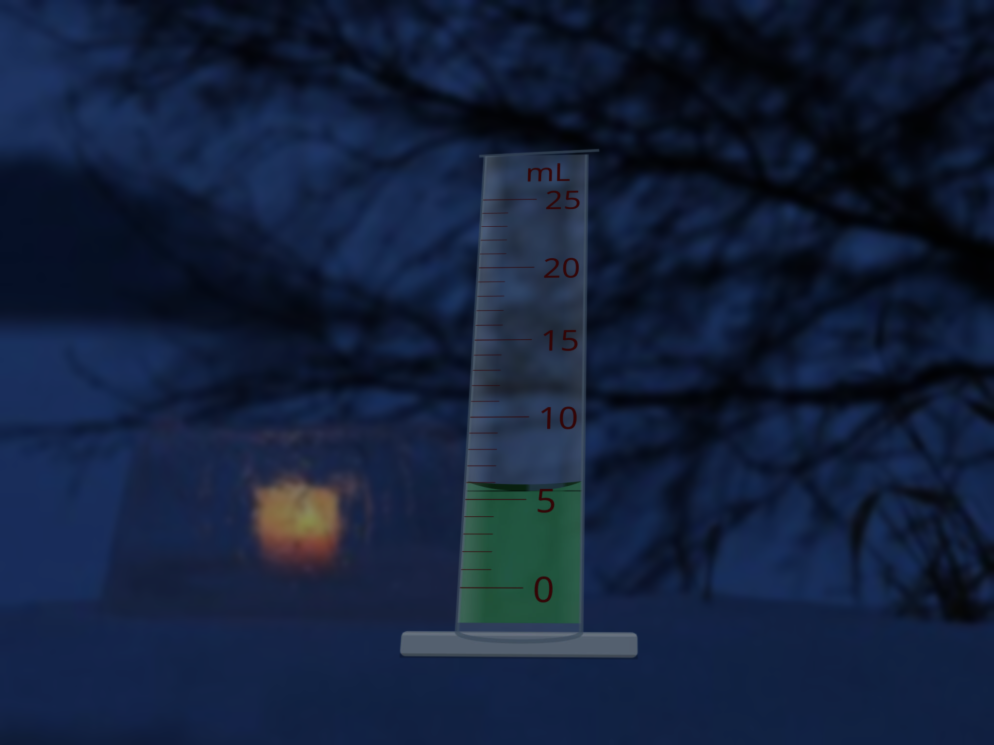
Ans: 5.5 mL
